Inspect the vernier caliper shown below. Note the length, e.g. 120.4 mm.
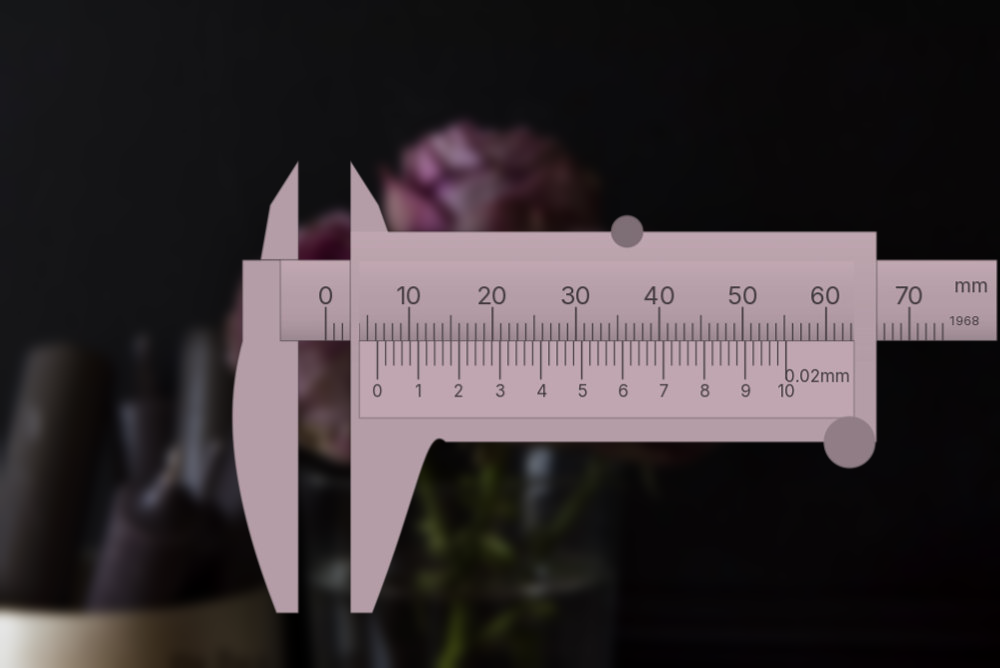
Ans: 6.2 mm
